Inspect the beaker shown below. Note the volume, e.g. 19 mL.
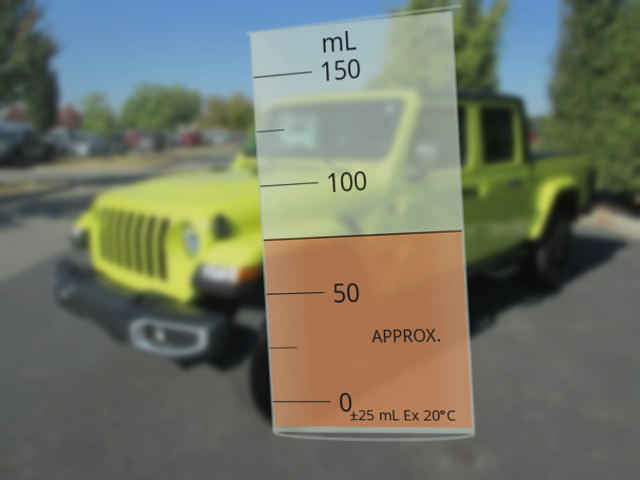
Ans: 75 mL
